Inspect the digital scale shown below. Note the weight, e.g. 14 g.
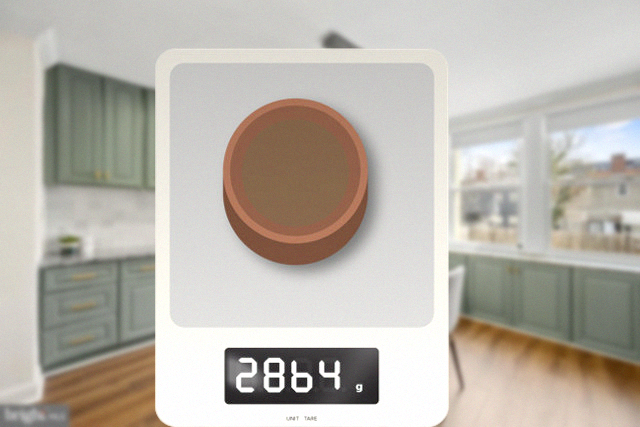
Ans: 2864 g
